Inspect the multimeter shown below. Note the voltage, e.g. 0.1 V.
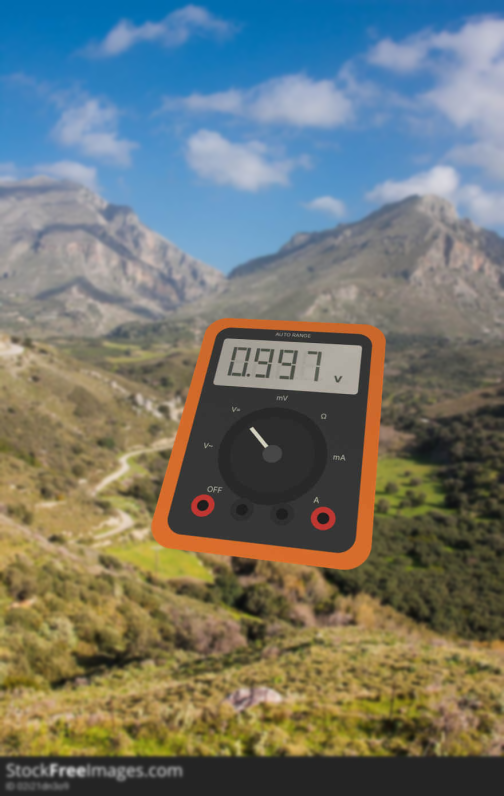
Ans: 0.997 V
